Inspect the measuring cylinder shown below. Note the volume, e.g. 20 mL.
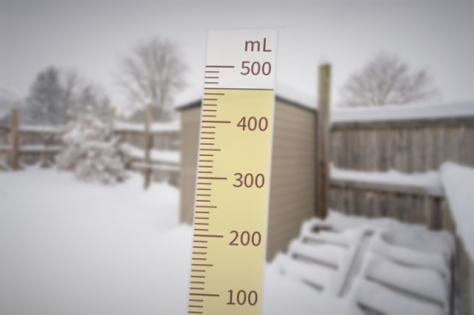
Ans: 460 mL
